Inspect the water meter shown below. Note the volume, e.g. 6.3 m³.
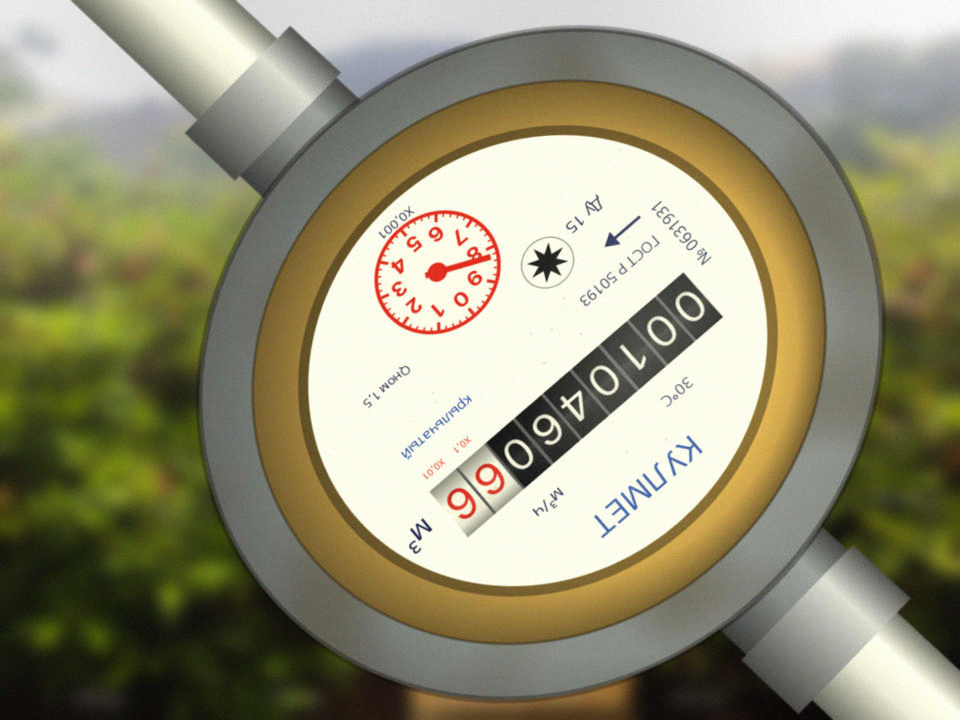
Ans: 10460.668 m³
